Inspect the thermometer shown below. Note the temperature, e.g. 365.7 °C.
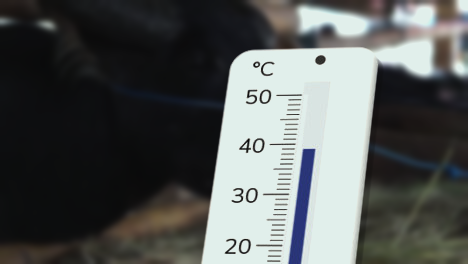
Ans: 39 °C
